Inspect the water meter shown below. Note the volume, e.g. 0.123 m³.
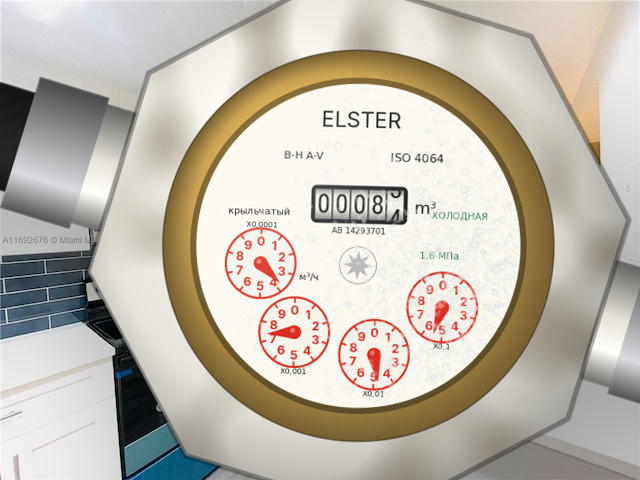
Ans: 83.5473 m³
